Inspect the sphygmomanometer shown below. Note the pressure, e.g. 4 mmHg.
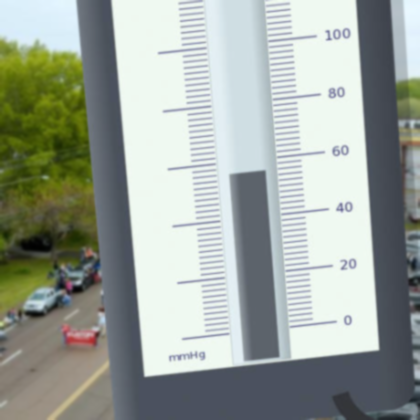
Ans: 56 mmHg
